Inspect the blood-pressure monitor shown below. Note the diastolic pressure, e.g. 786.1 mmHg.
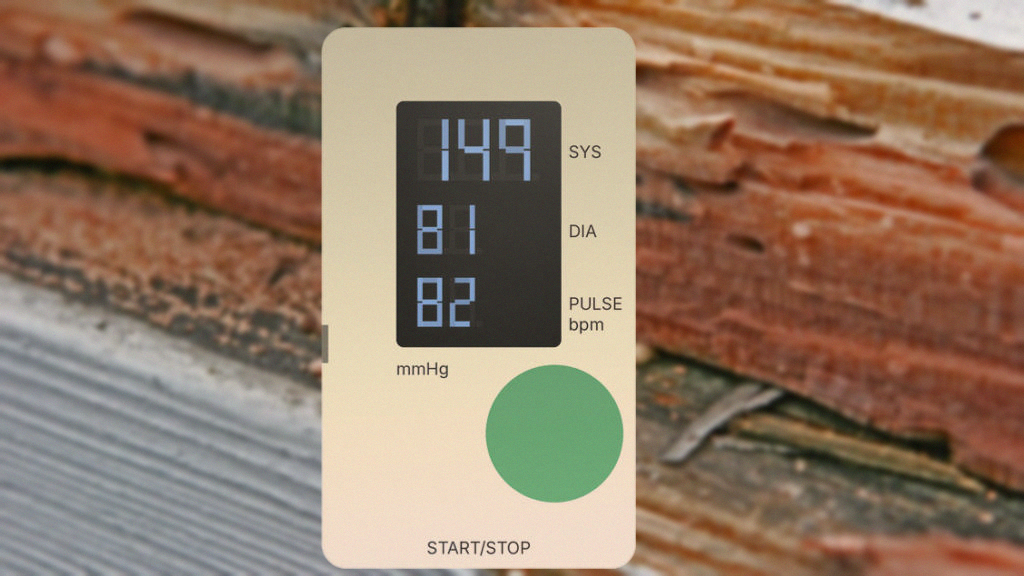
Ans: 81 mmHg
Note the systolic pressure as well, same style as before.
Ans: 149 mmHg
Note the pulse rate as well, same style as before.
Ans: 82 bpm
